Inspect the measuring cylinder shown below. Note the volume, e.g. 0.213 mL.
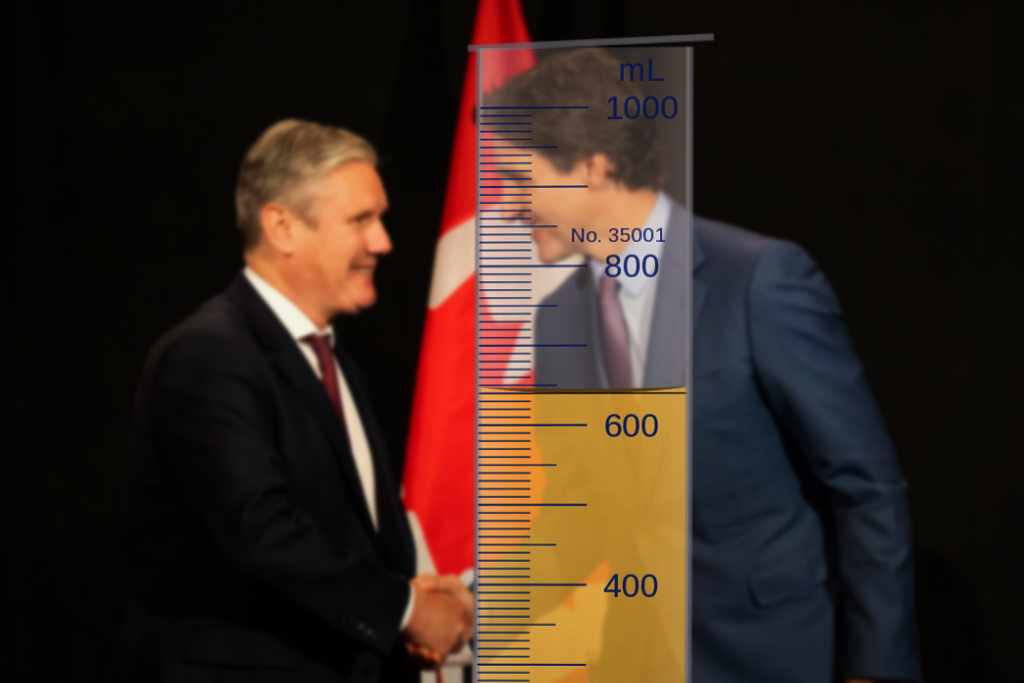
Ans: 640 mL
